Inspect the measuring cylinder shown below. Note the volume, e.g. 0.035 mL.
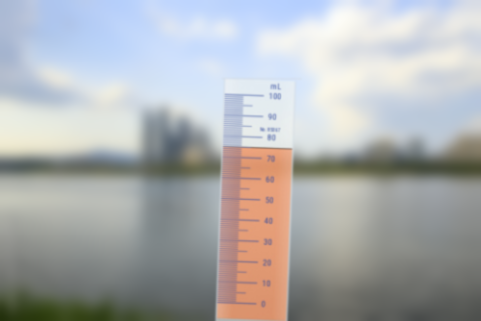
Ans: 75 mL
